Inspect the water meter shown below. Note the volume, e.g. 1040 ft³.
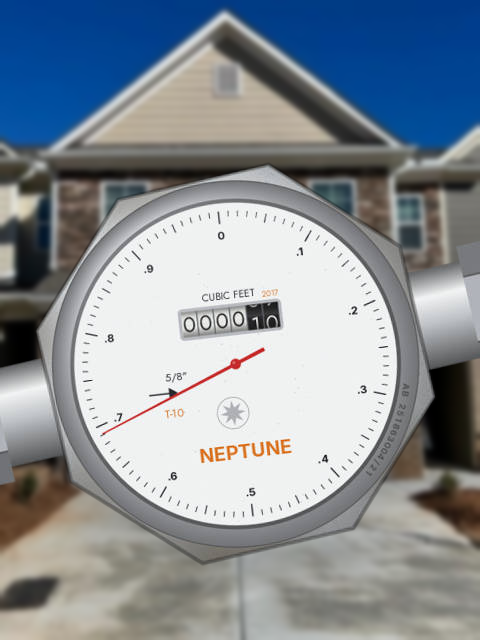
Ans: 9.69 ft³
